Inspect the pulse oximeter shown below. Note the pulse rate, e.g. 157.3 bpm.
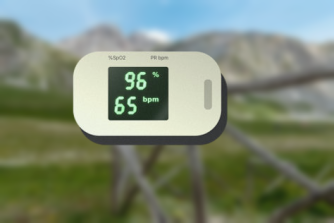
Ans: 65 bpm
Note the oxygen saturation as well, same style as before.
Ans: 96 %
